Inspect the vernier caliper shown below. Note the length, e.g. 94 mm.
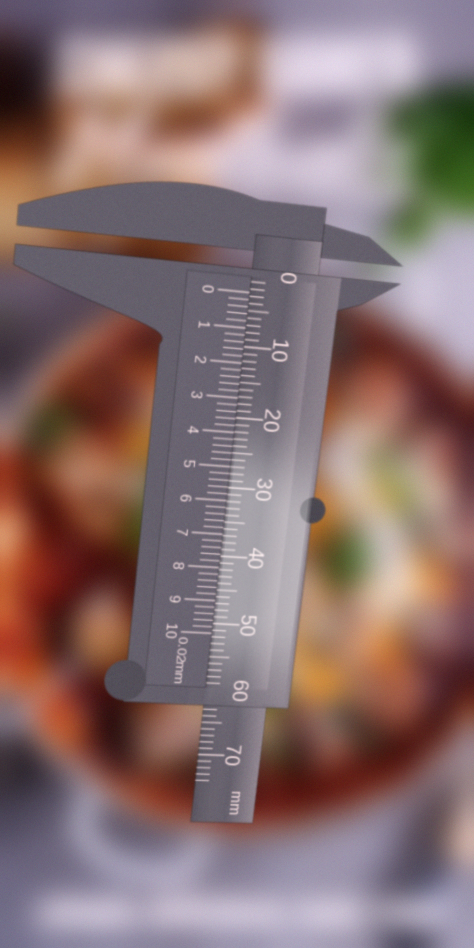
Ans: 2.5 mm
